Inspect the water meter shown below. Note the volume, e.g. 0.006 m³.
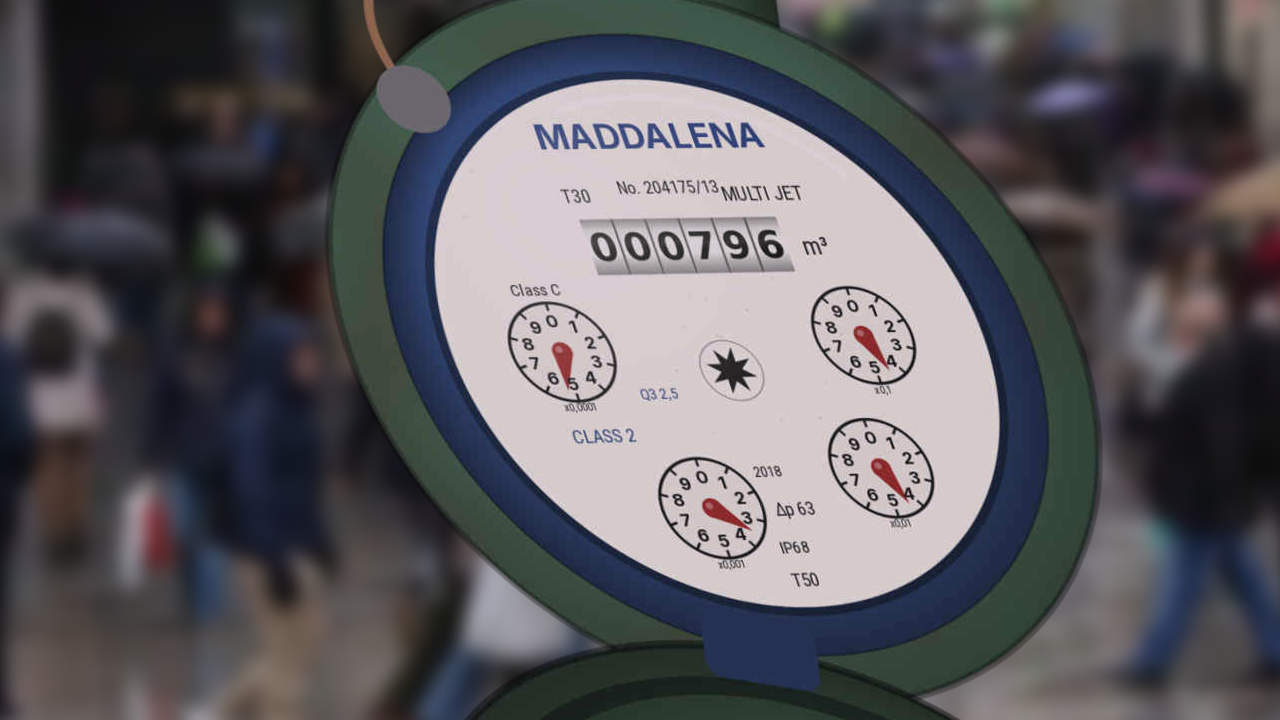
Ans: 796.4435 m³
